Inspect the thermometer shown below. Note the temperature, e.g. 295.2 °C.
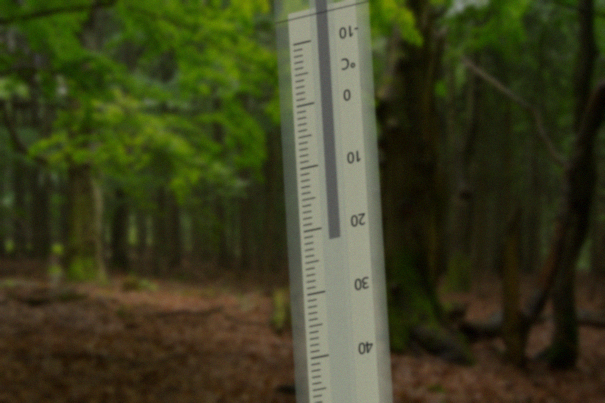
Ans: 22 °C
